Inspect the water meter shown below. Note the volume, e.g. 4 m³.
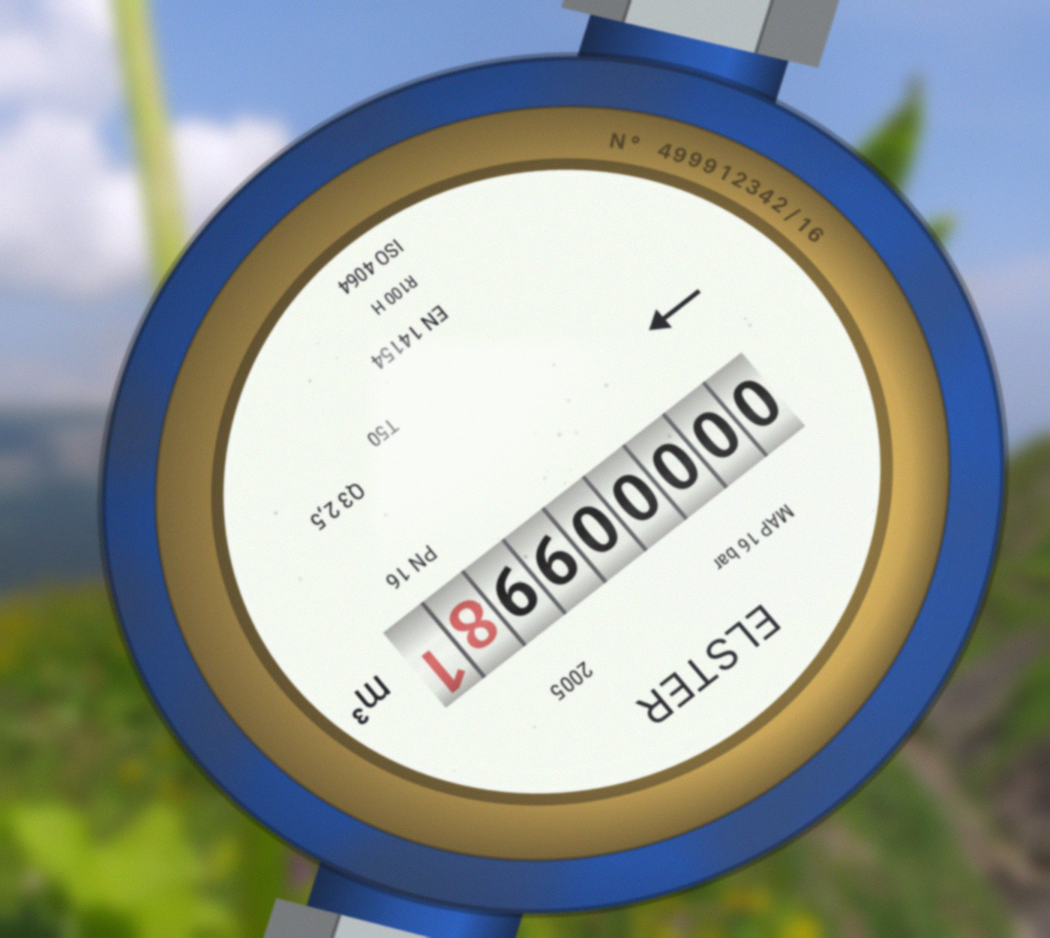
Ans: 99.81 m³
